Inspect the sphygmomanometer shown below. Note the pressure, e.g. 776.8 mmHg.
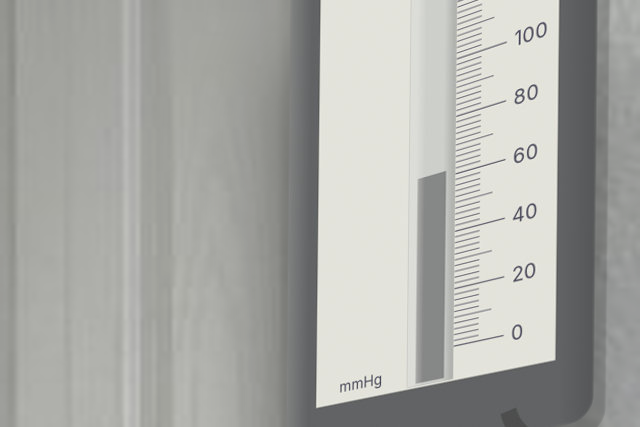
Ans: 62 mmHg
